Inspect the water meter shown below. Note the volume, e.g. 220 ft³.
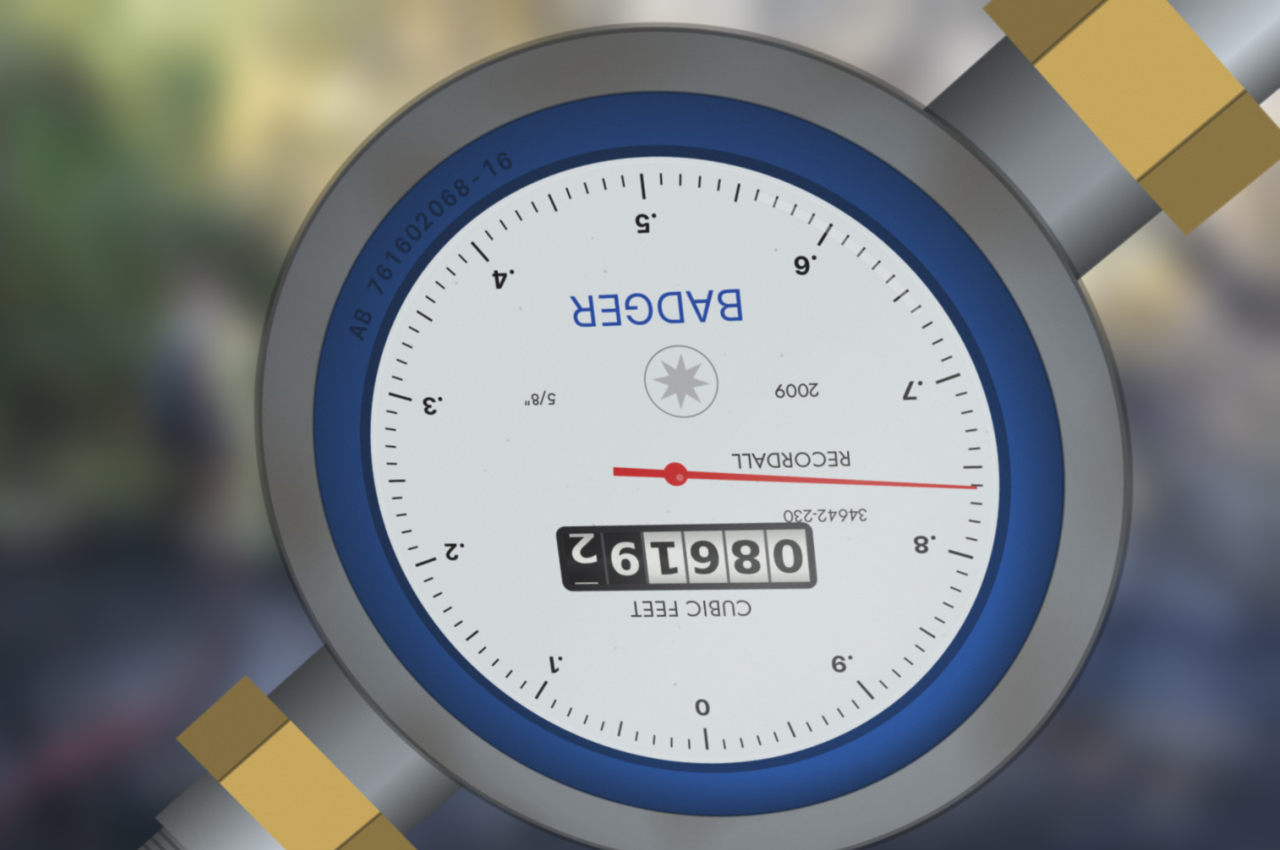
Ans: 86191.76 ft³
